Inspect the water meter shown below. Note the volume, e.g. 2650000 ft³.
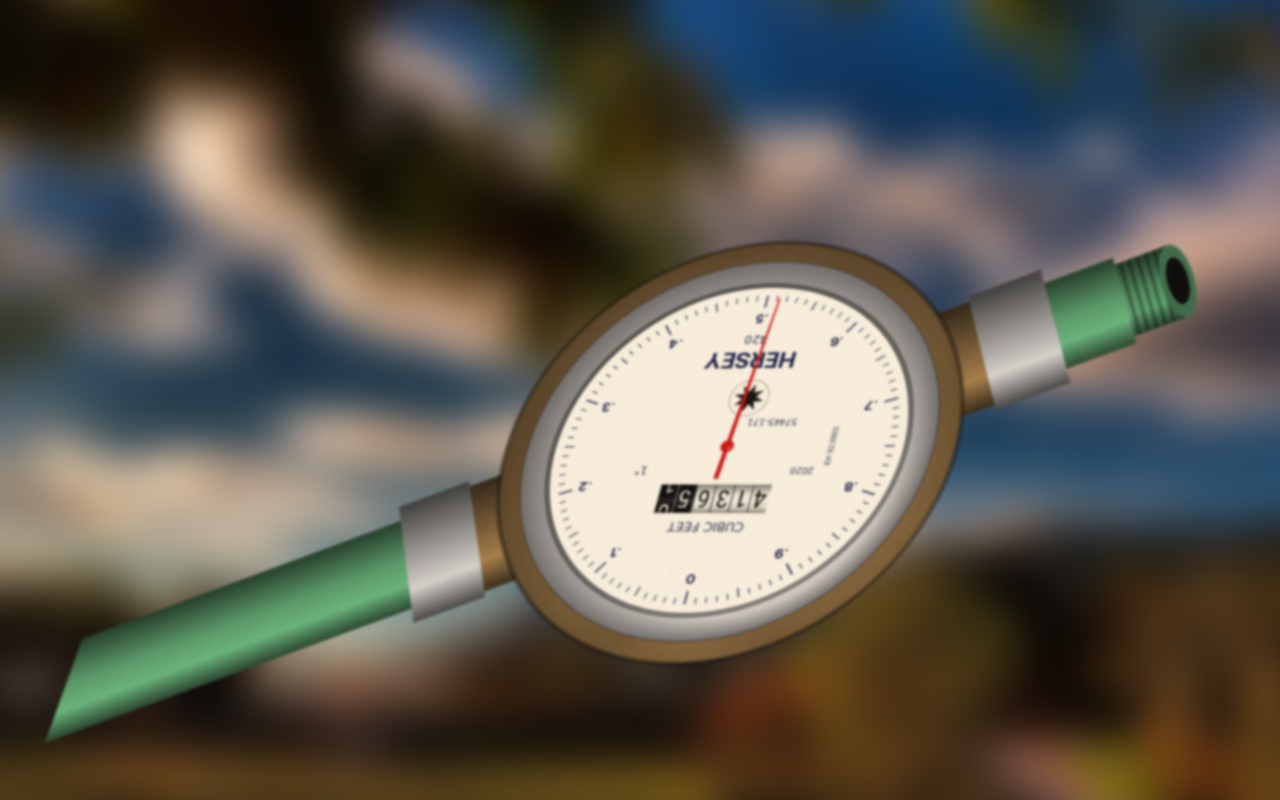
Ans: 413650.51 ft³
